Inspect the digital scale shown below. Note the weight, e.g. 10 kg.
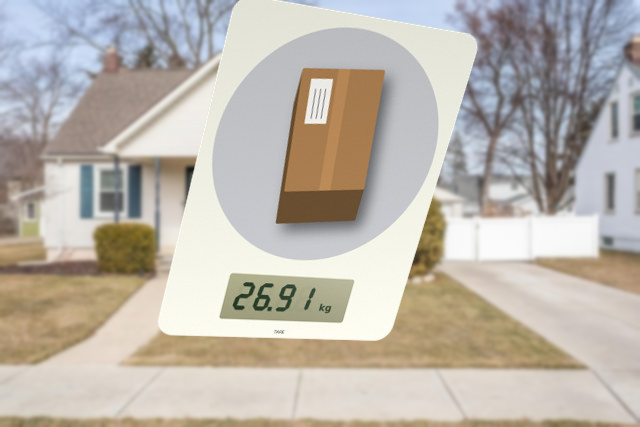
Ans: 26.91 kg
